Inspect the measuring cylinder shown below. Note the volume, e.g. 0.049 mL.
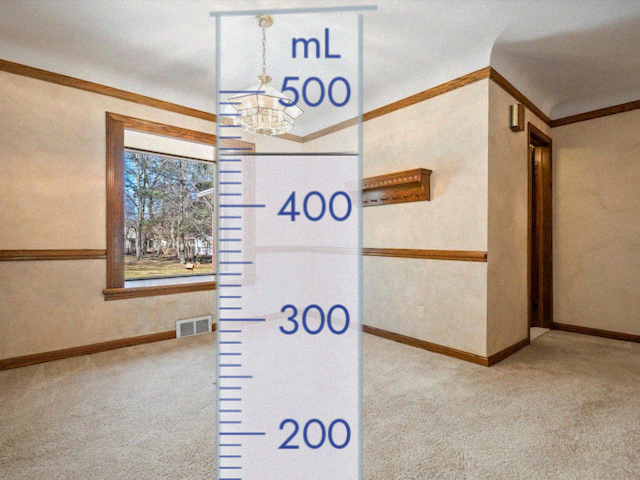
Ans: 445 mL
